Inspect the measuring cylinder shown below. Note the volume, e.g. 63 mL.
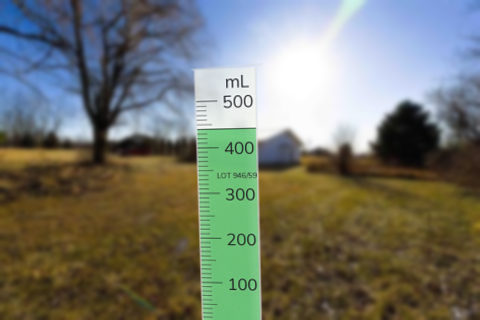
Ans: 440 mL
